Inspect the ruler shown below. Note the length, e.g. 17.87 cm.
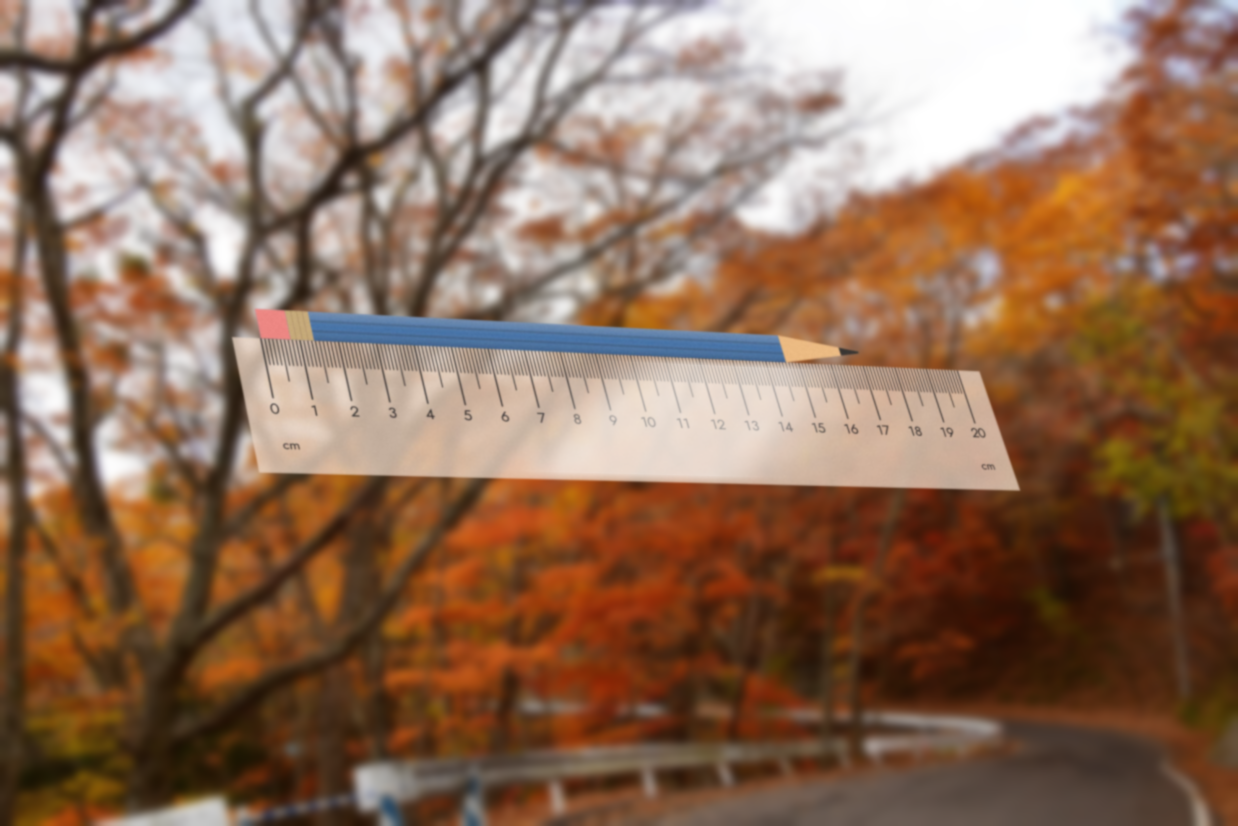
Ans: 17 cm
